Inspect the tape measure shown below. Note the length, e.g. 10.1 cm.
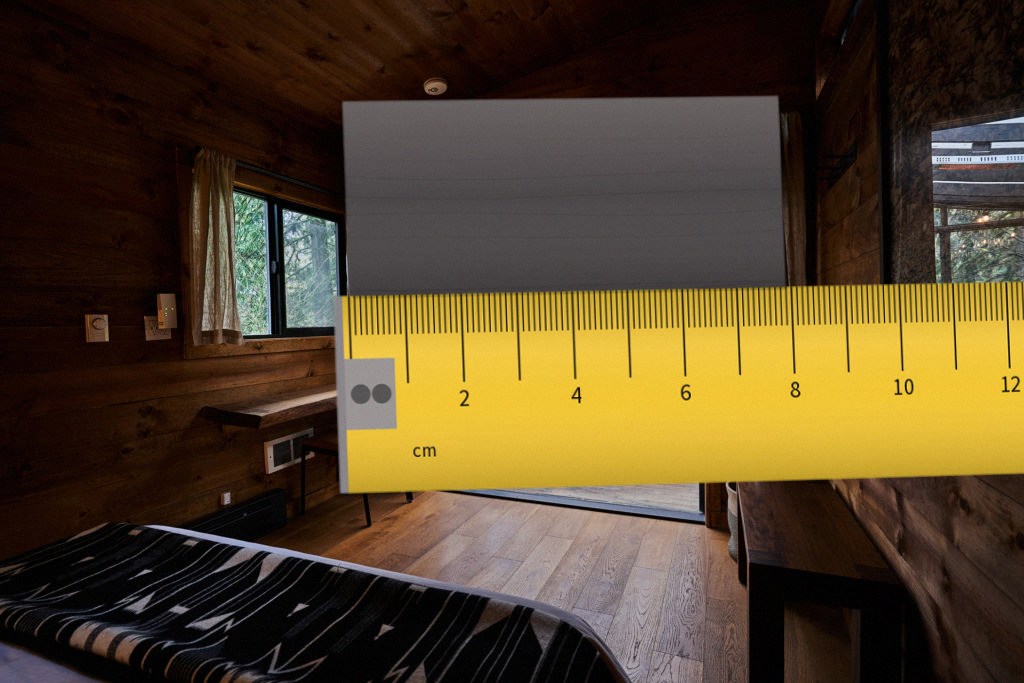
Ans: 7.9 cm
